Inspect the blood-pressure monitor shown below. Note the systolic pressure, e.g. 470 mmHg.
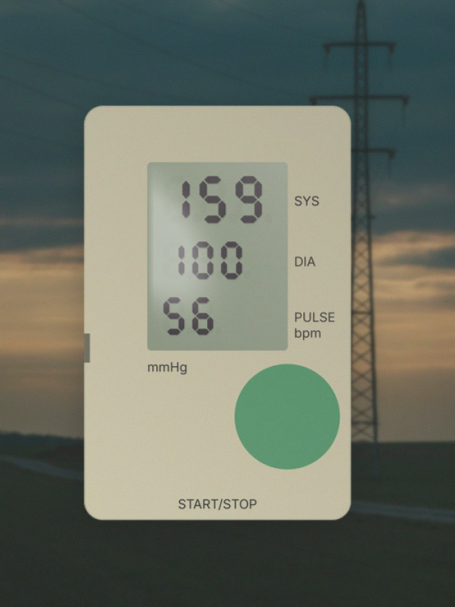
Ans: 159 mmHg
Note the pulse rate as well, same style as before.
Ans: 56 bpm
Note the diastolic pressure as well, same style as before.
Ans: 100 mmHg
